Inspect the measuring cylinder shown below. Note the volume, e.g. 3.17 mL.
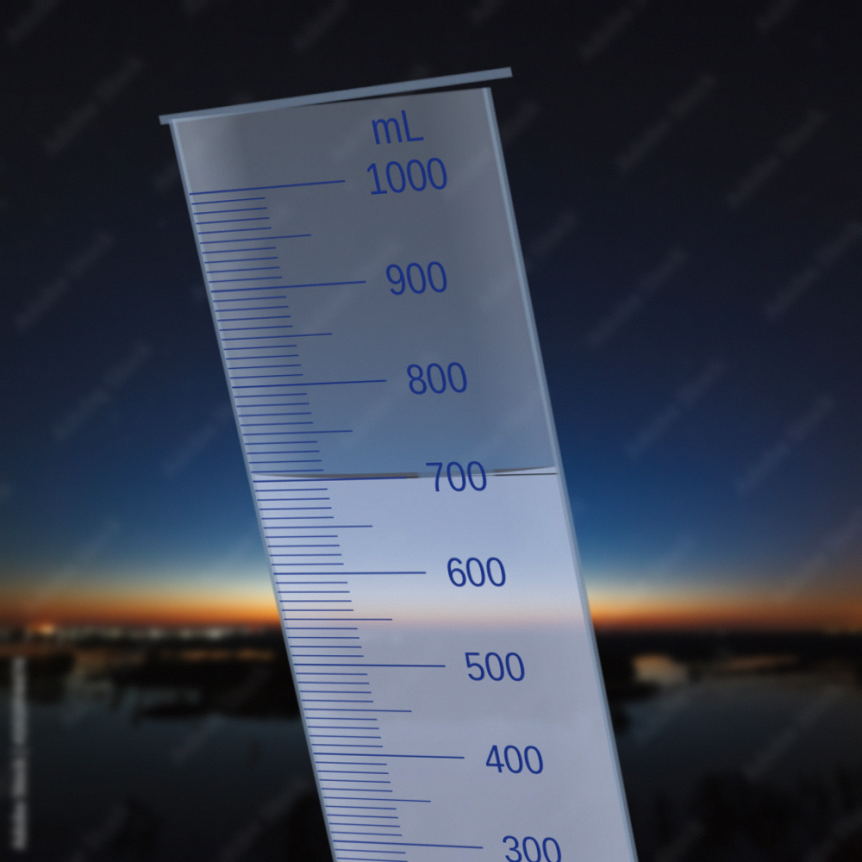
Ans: 700 mL
